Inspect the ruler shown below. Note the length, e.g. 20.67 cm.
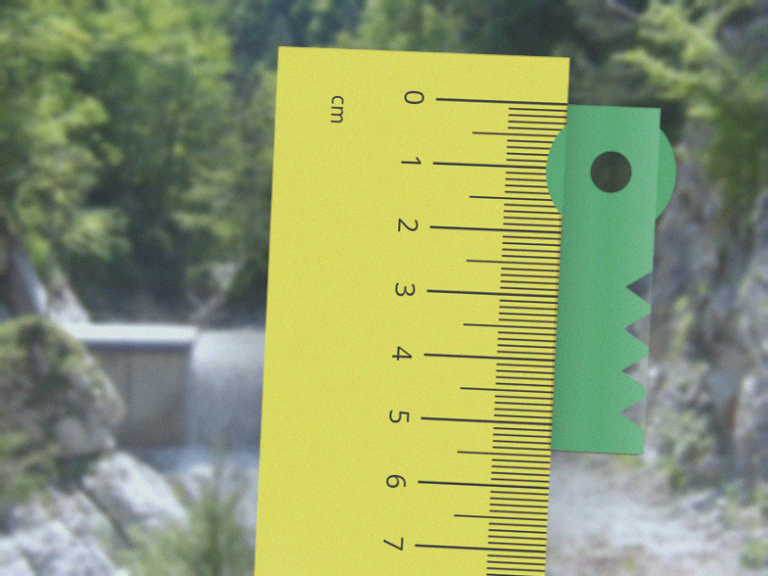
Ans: 5.4 cm
